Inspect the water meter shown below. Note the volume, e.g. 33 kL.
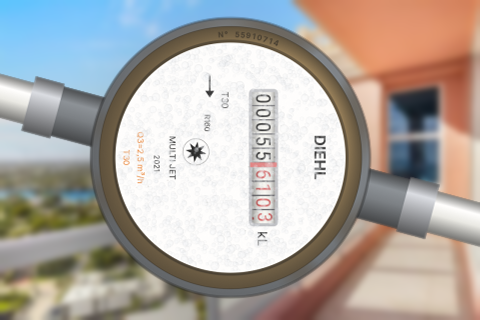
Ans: 55.6103 kL
